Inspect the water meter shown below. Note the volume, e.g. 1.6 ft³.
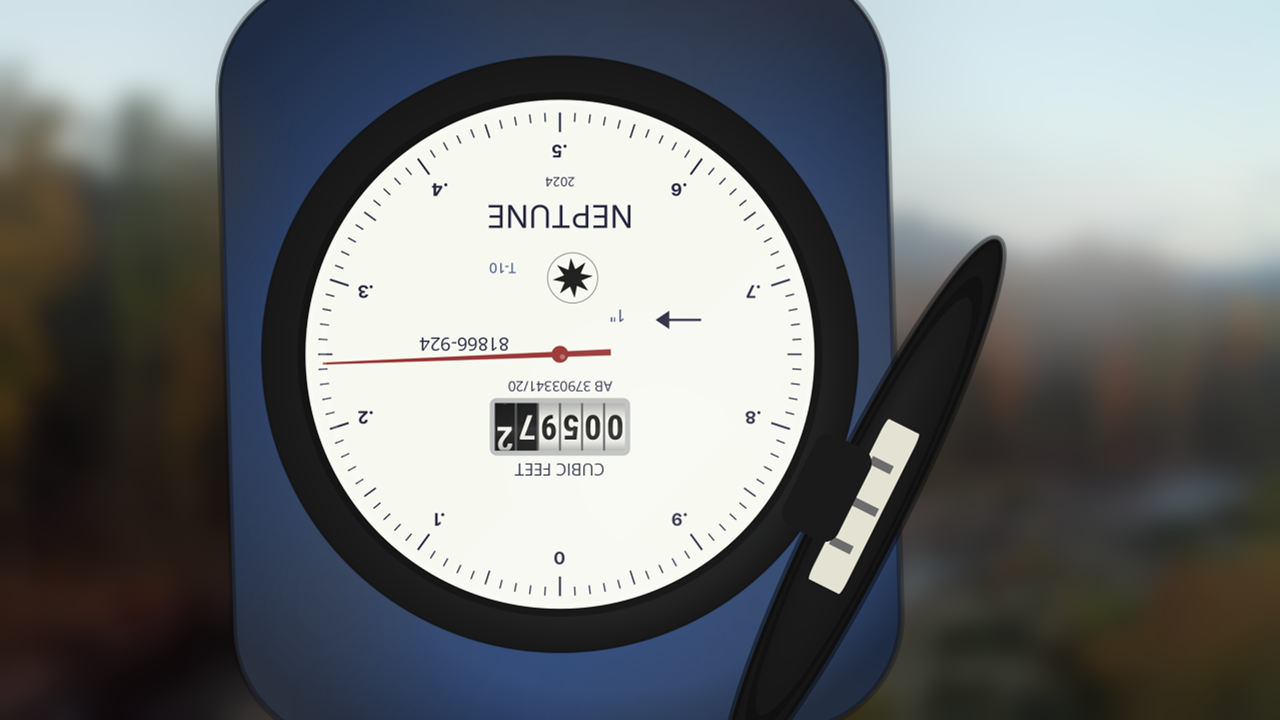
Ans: 5972.24 ft³
